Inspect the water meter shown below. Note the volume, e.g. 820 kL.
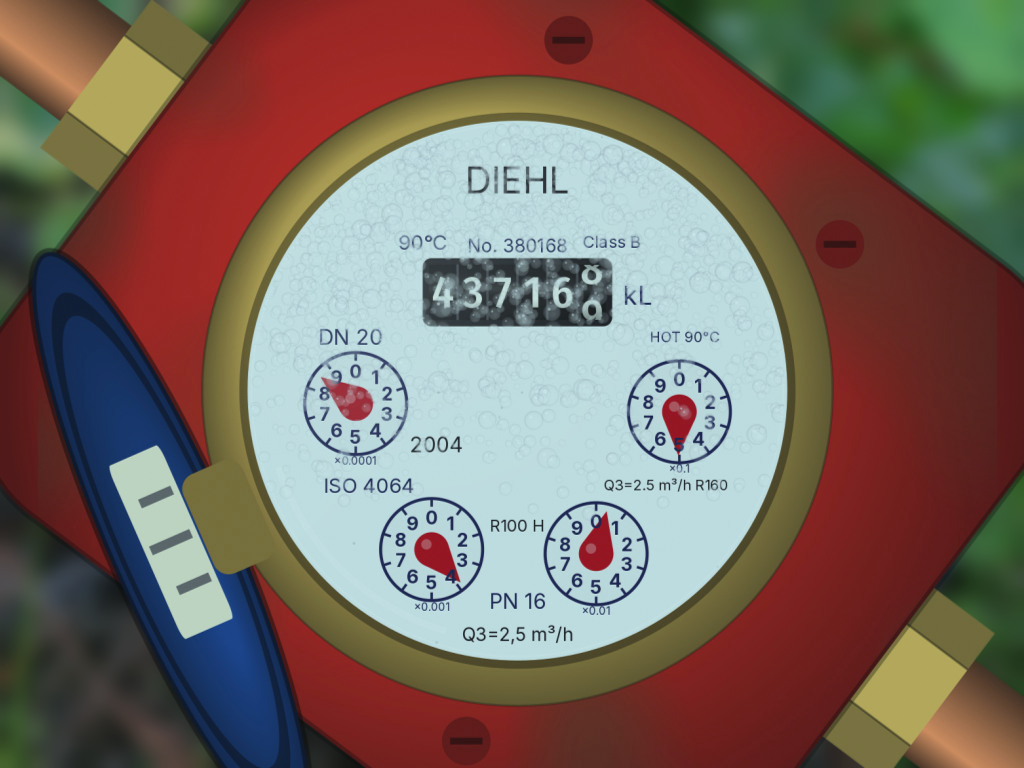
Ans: 437168.5038 kL
